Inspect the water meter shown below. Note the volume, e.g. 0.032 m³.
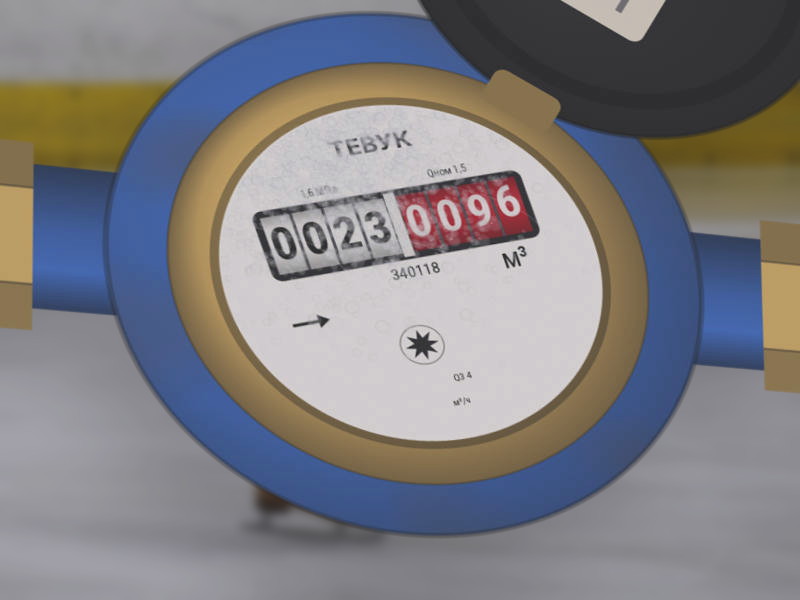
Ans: 23.0096 m³
